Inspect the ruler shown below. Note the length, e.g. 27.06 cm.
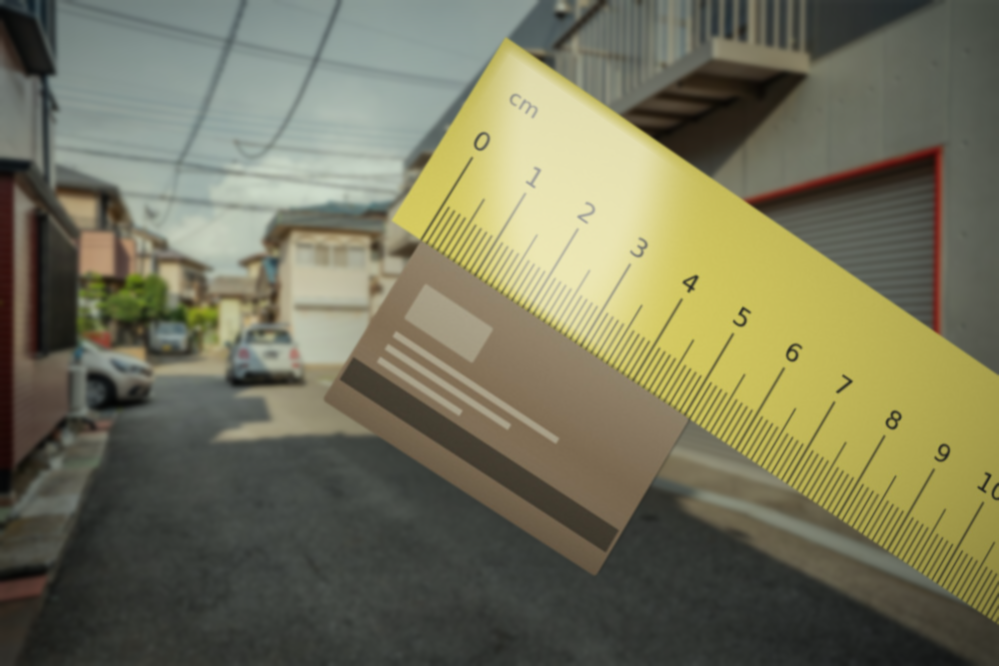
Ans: 5.1 cm
